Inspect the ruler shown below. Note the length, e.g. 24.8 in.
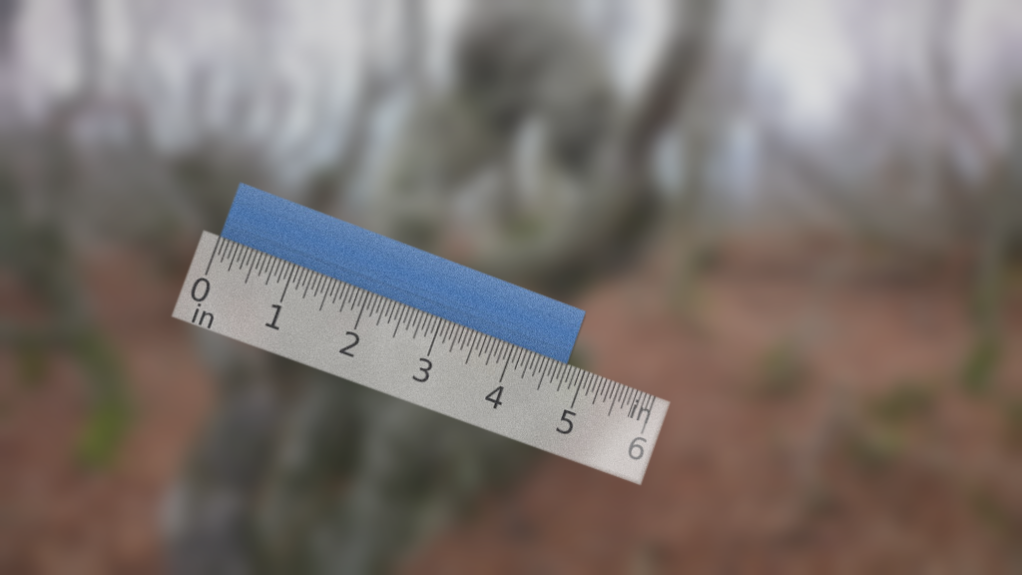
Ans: 4.75 in
